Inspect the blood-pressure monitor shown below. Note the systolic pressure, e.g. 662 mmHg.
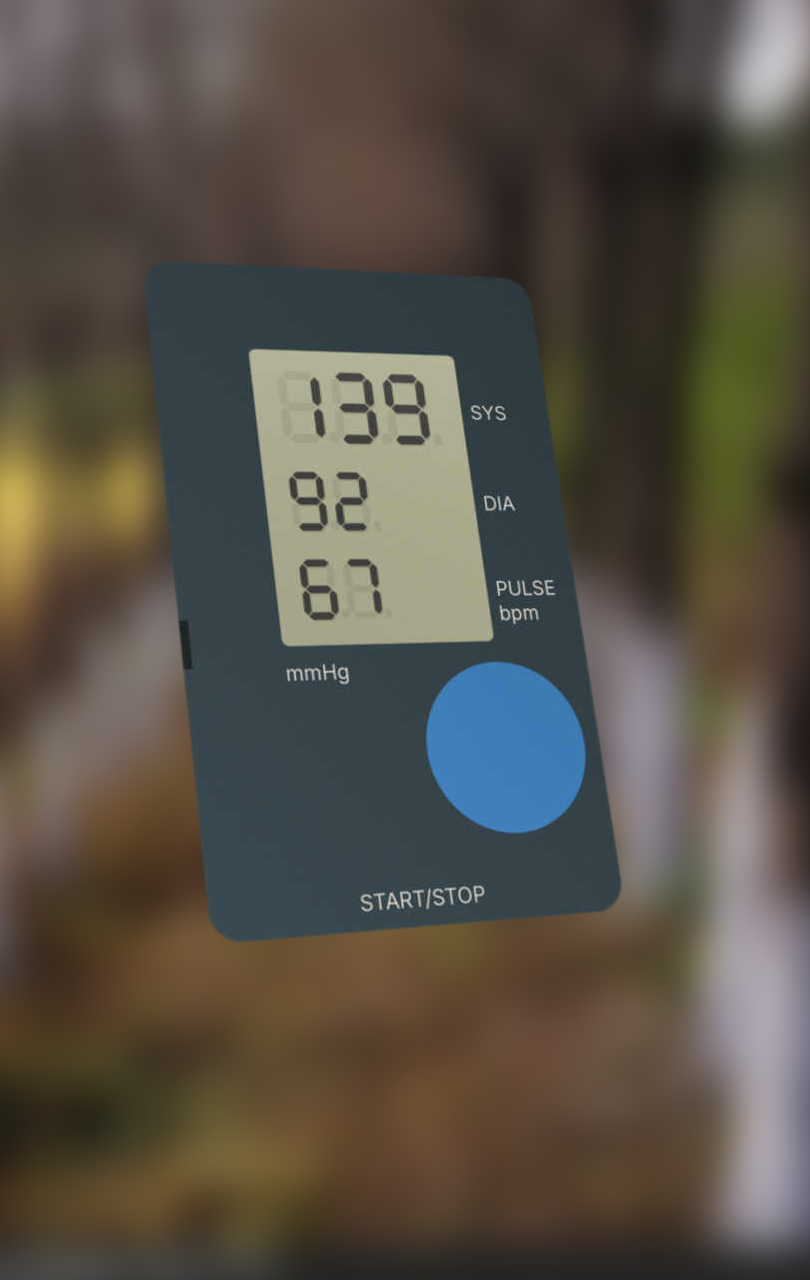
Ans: 139 mmHg
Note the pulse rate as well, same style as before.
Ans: 67 bpm
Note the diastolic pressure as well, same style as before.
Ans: 92 mmHg
